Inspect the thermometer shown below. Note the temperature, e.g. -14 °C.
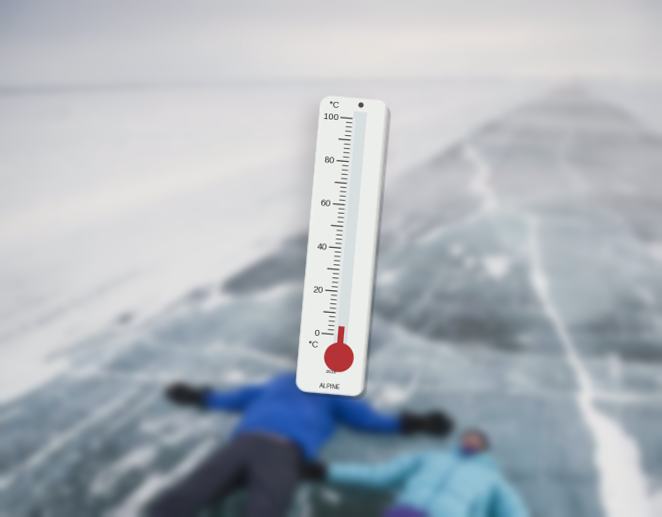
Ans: 4 °C
